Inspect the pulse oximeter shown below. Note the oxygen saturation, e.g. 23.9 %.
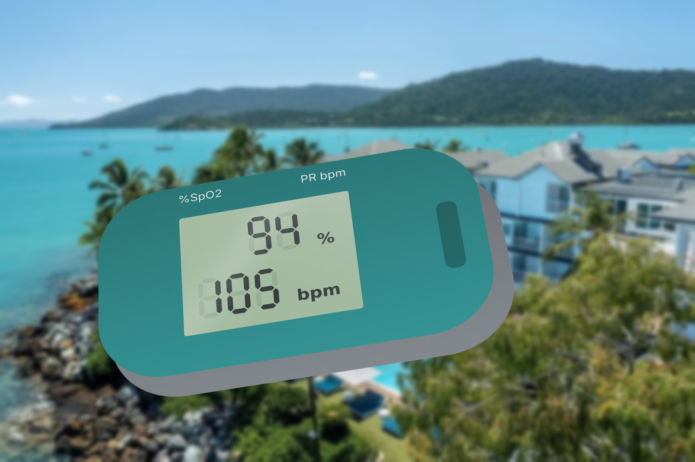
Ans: 94 %
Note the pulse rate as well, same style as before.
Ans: 105 bpm
